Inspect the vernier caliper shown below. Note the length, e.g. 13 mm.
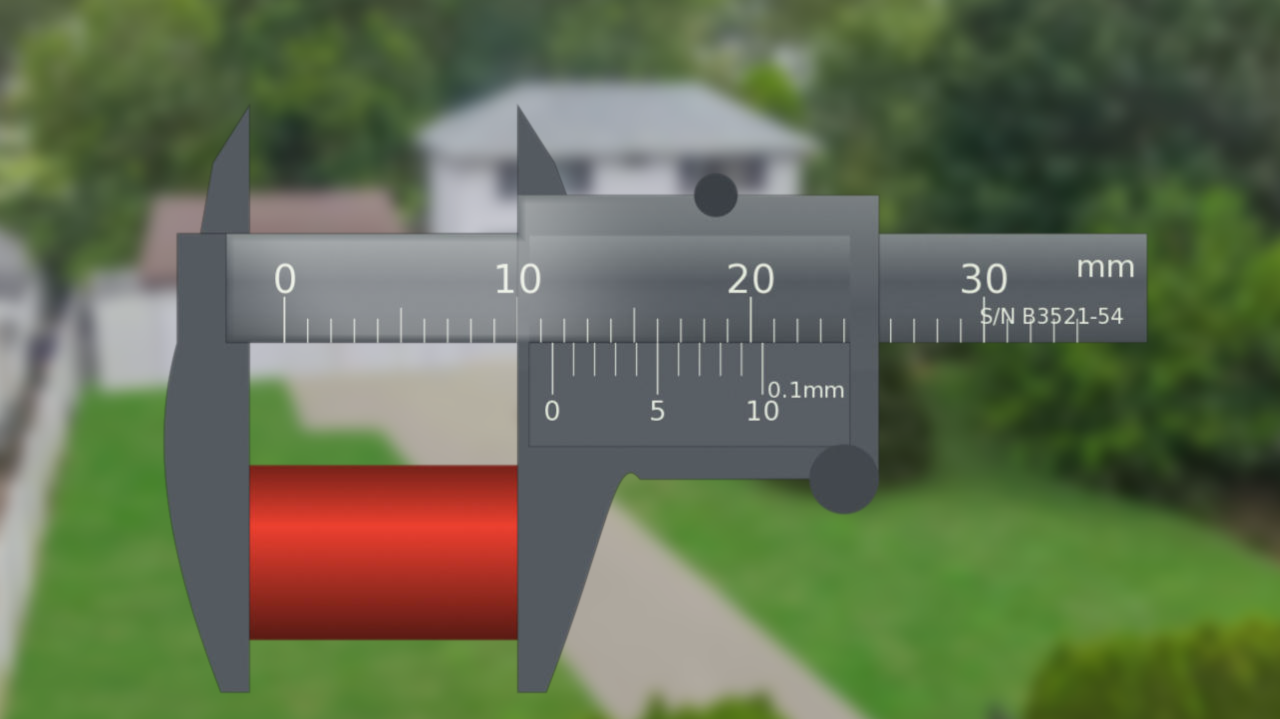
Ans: 11.5 mm
